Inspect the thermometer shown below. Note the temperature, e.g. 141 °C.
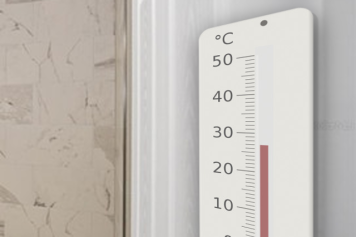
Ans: 27 °C
